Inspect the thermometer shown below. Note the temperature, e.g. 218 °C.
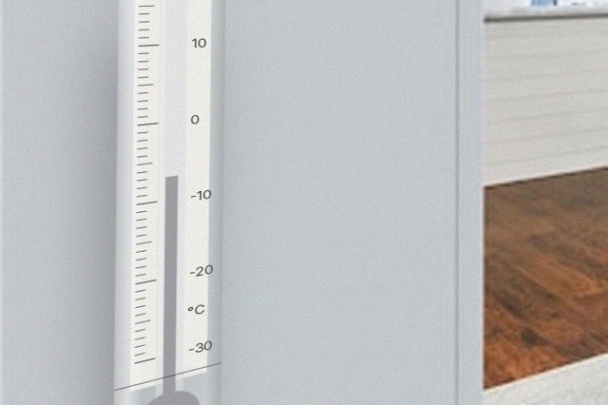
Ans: -7 °C
